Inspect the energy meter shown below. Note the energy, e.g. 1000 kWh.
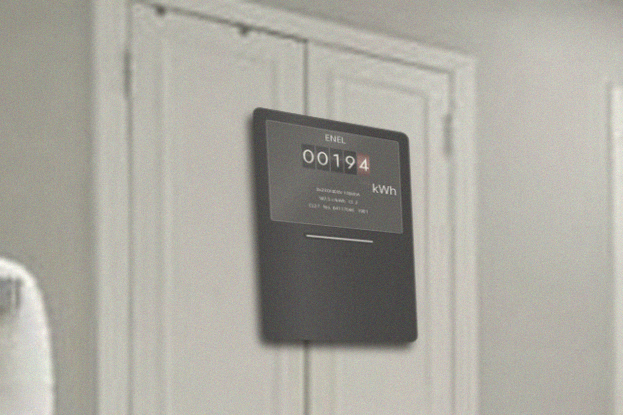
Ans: 19.4 kWh
